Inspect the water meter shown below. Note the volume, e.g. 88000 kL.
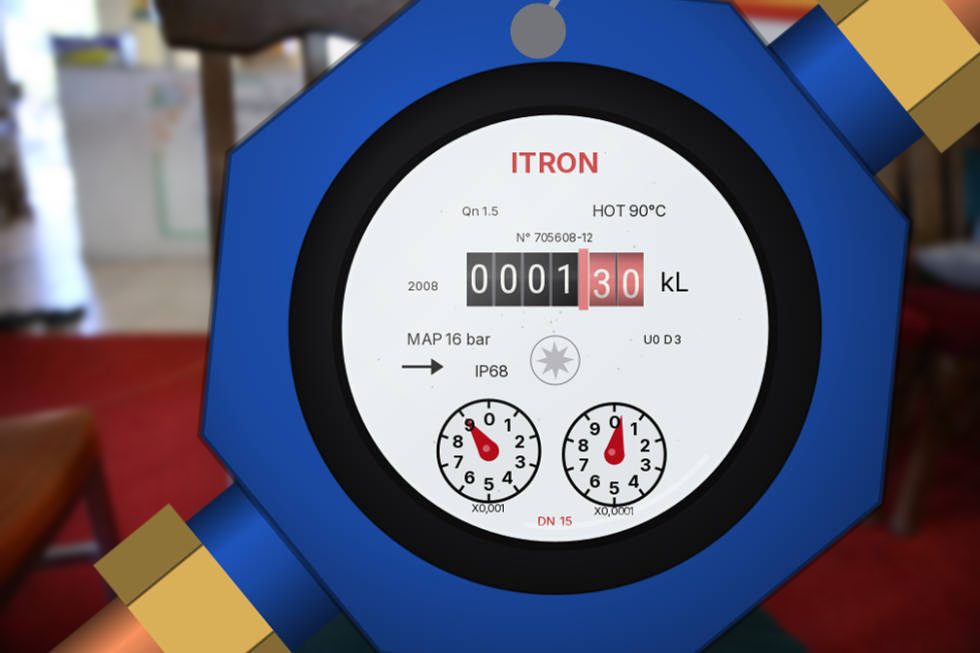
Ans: 1.2990 kL
